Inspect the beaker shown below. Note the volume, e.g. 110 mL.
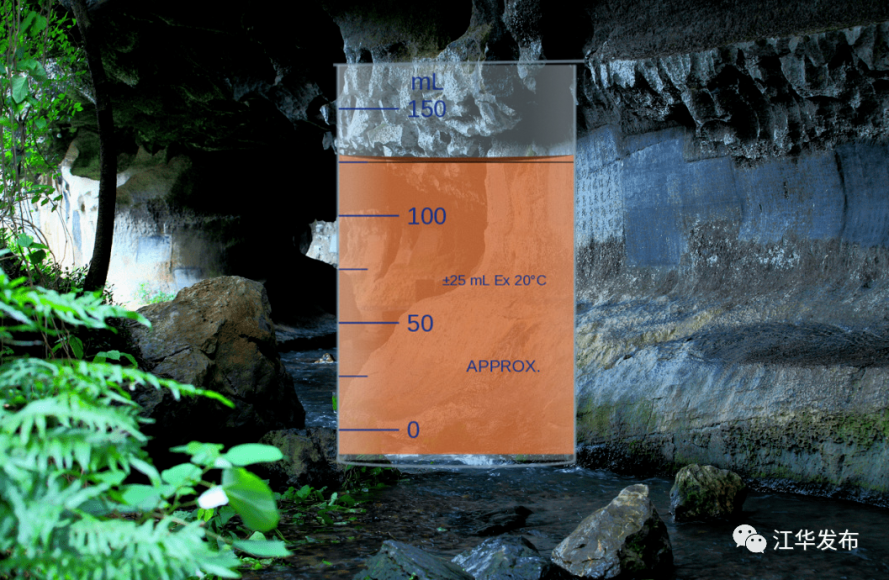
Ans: 125 mL
